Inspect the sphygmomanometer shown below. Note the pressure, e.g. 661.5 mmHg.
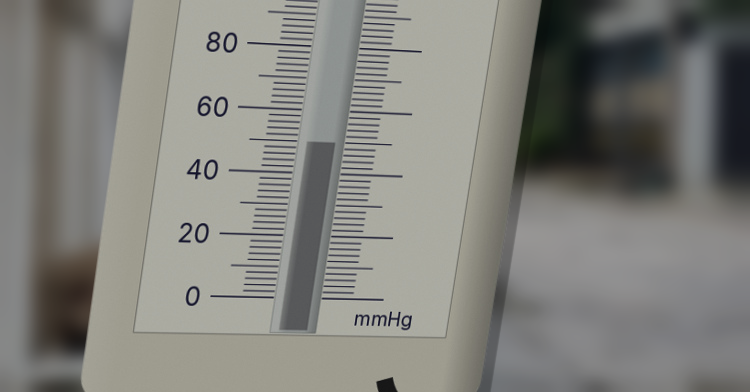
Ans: 50 mmHg
